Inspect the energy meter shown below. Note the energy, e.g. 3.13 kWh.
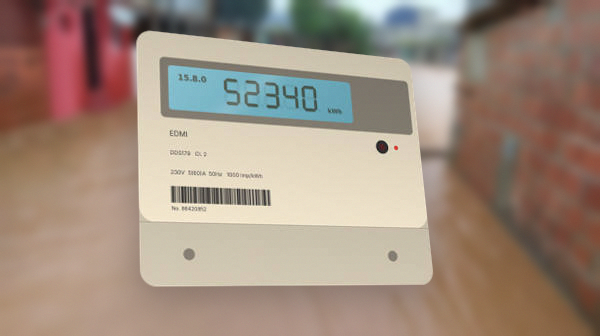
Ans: 52340 kWh
